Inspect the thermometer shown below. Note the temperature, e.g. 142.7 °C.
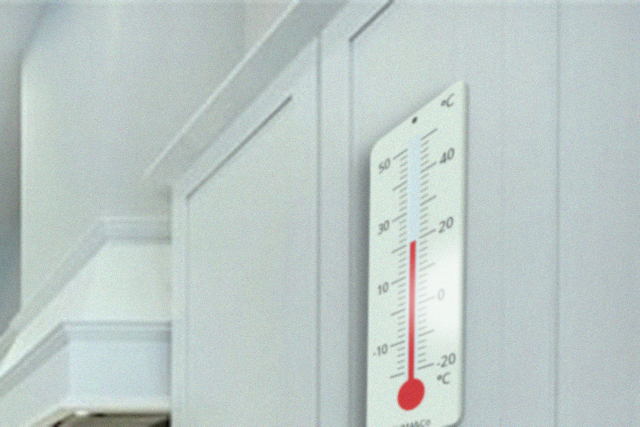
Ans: 20 °C
